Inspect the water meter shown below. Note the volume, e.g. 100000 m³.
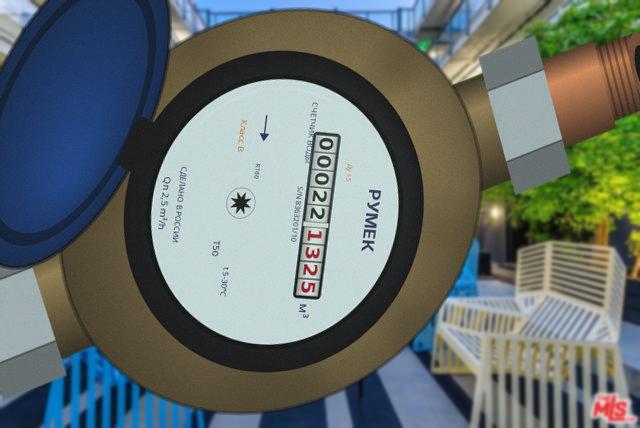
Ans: 22.1325 m³
